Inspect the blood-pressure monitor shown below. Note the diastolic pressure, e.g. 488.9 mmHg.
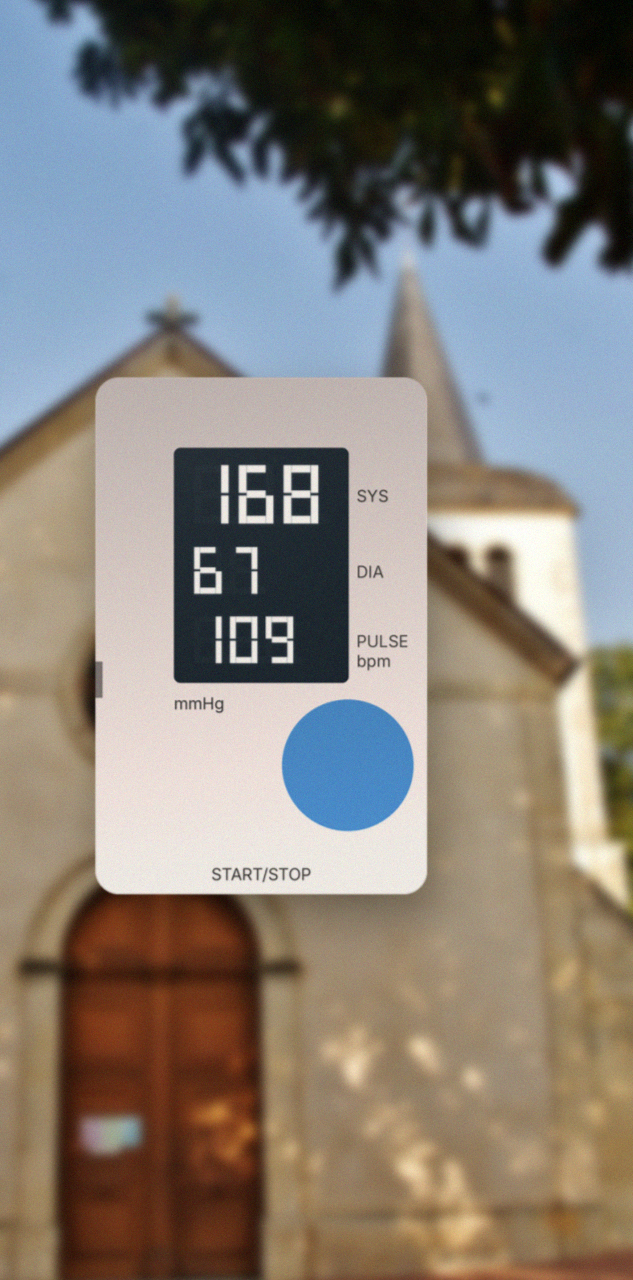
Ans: 67 mmHg
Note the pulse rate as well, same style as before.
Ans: 109 bpm
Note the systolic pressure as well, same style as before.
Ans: 168 mmHg
